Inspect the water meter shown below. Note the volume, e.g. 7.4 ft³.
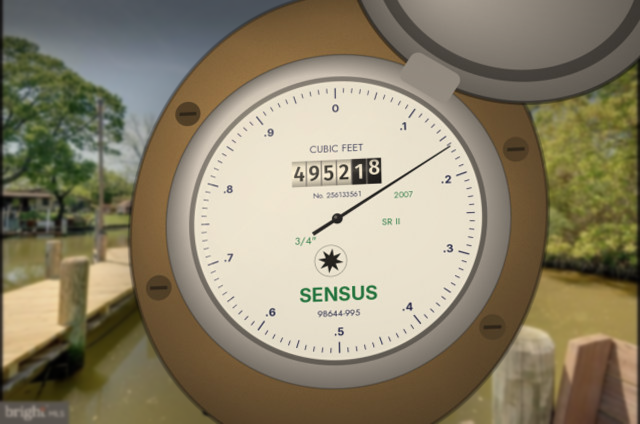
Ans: 495218.16 ft³
